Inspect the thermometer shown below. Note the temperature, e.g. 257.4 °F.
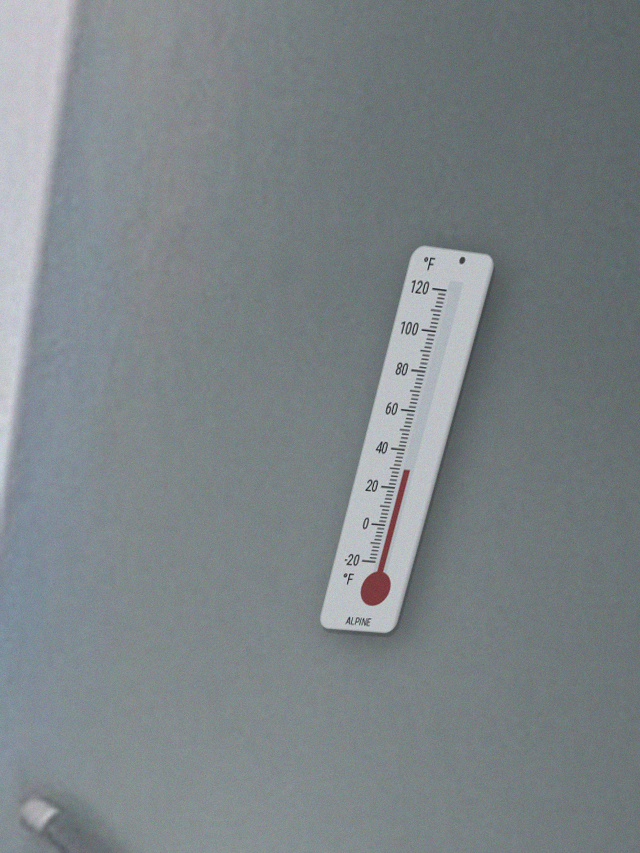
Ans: 30 °F
